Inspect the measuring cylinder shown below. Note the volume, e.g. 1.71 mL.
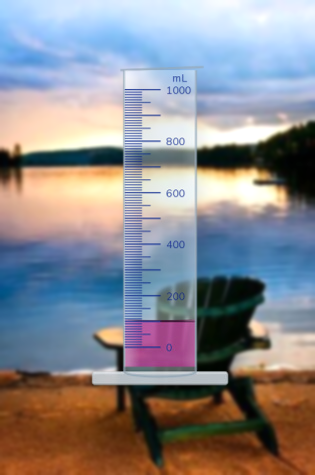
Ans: 100 mL
